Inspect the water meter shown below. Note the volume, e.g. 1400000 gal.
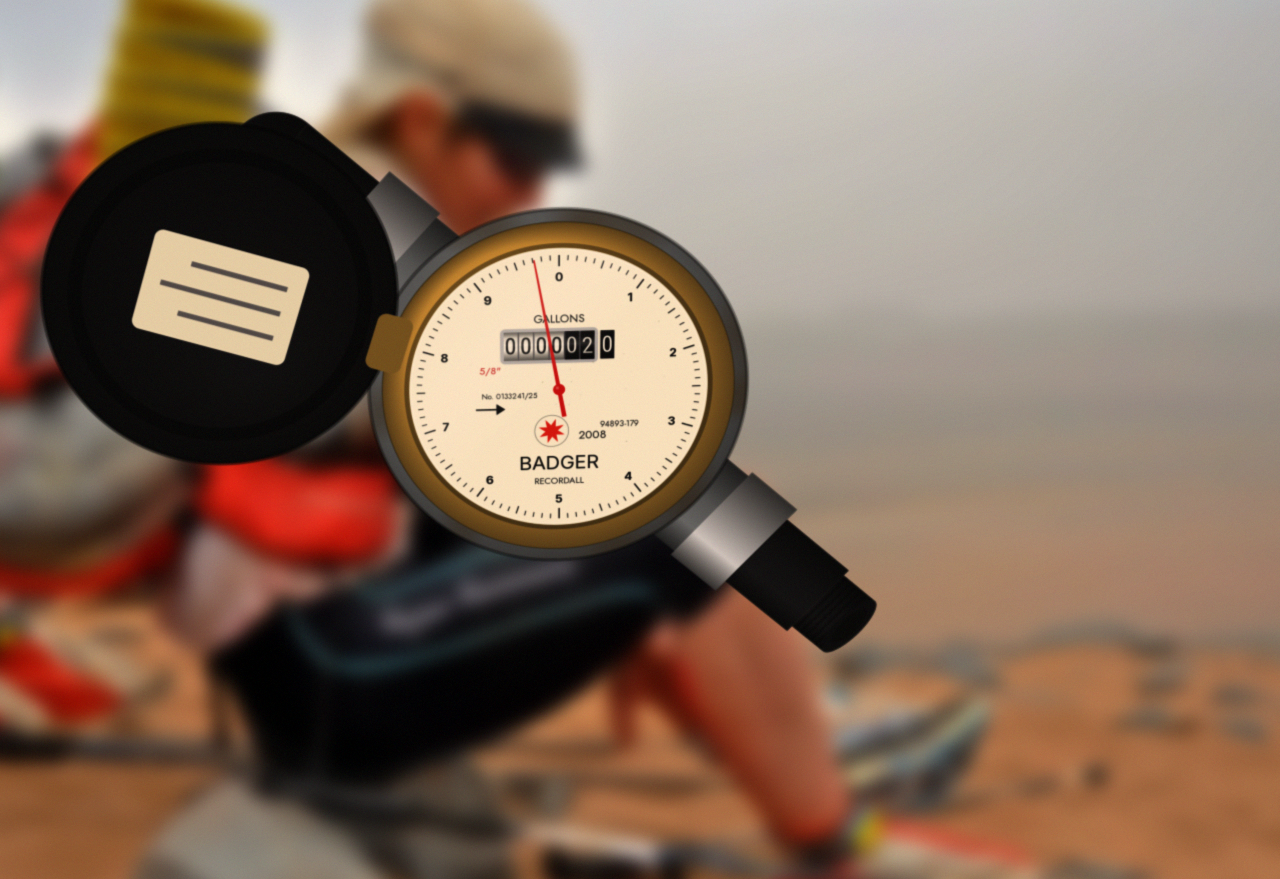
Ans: 19.7 gal
